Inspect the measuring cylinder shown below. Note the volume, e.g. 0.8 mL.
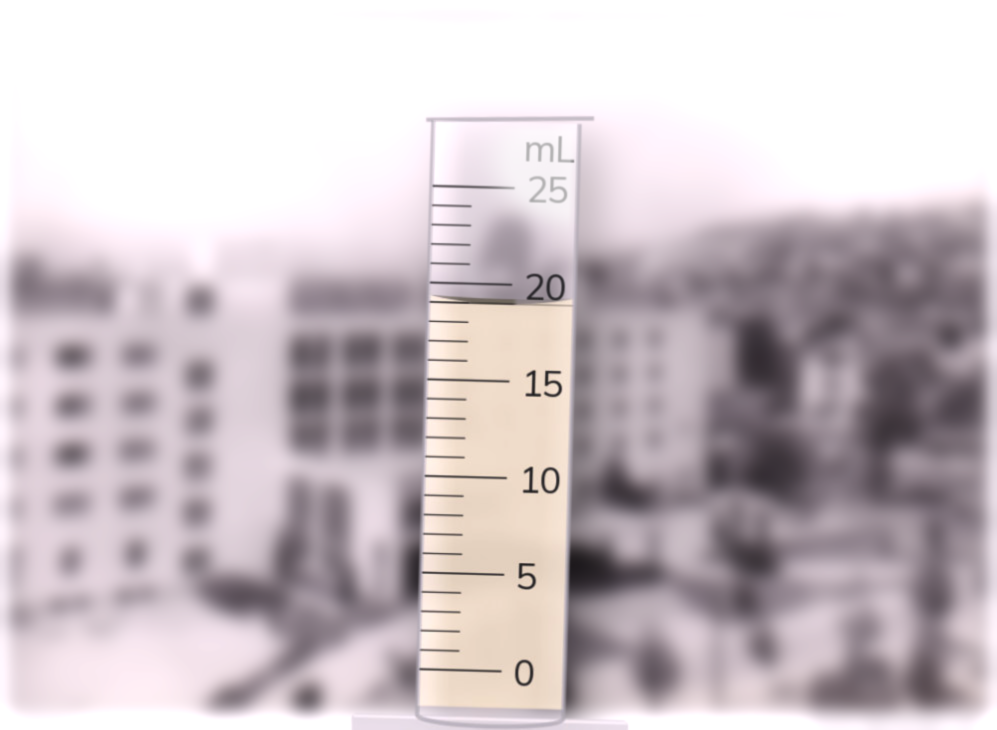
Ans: 19 mL
